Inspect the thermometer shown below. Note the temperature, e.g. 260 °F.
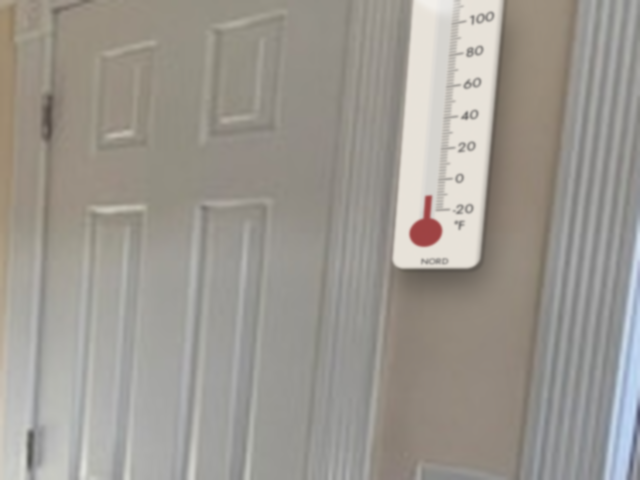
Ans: -10 °F
